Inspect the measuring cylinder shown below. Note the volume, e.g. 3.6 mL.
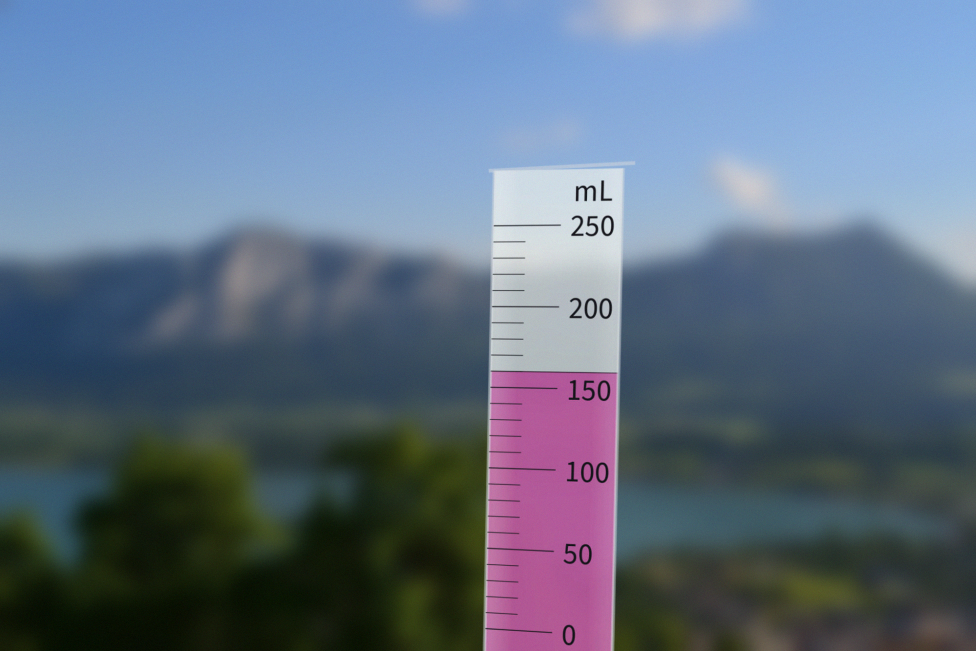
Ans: 160 mL
